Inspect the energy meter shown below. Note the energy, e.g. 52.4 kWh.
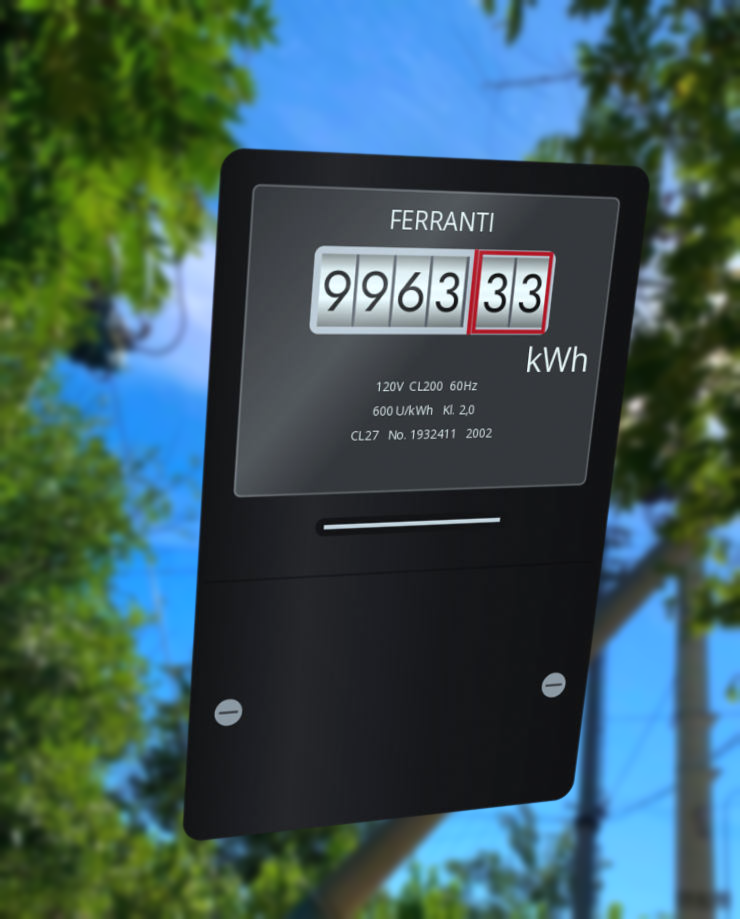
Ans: 9963.33 kWh
